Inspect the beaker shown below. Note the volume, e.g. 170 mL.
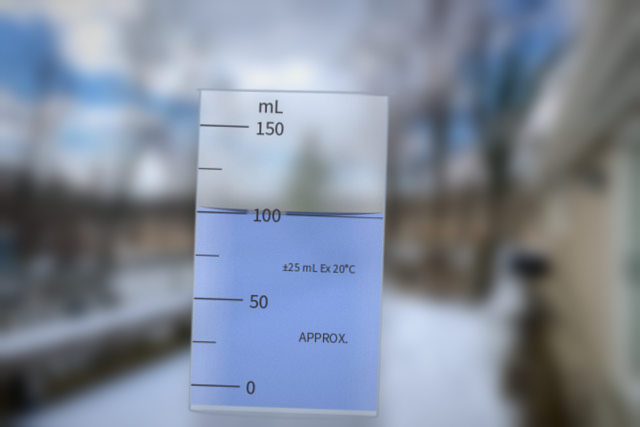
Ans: 100 mL
